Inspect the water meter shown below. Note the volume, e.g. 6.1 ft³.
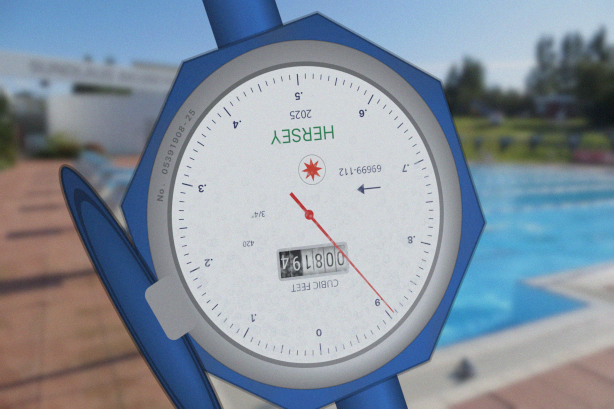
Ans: 8193.89 ft³
